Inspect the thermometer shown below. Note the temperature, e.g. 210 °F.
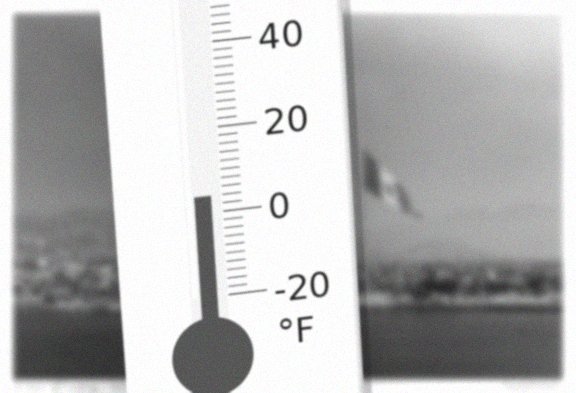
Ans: 4 °F
